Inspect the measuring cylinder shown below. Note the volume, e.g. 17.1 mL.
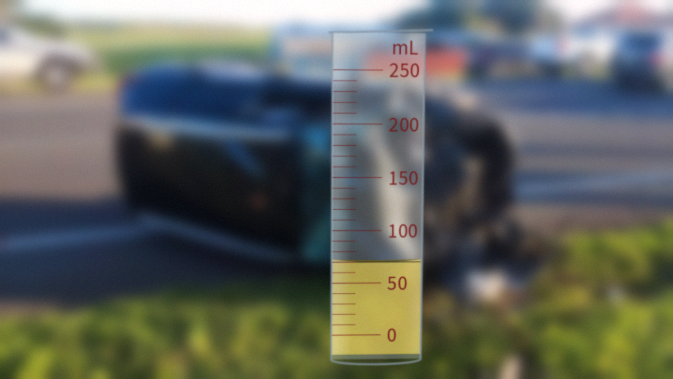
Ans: 70 mL
